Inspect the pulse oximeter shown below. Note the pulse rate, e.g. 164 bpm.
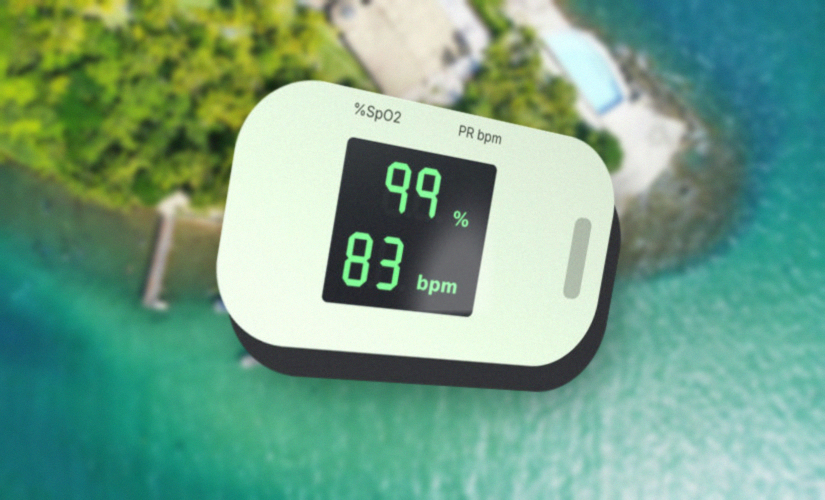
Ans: 83 bpm
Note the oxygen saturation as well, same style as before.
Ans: 99 %
